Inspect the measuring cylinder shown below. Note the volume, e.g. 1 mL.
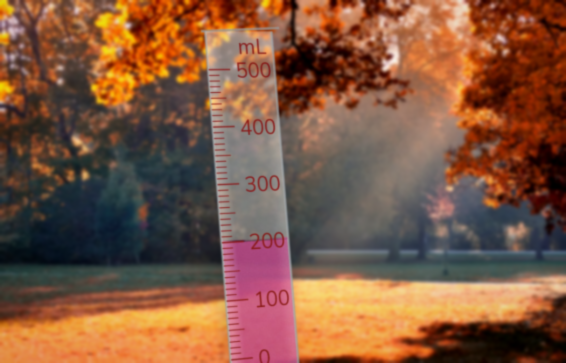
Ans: 200 mL
